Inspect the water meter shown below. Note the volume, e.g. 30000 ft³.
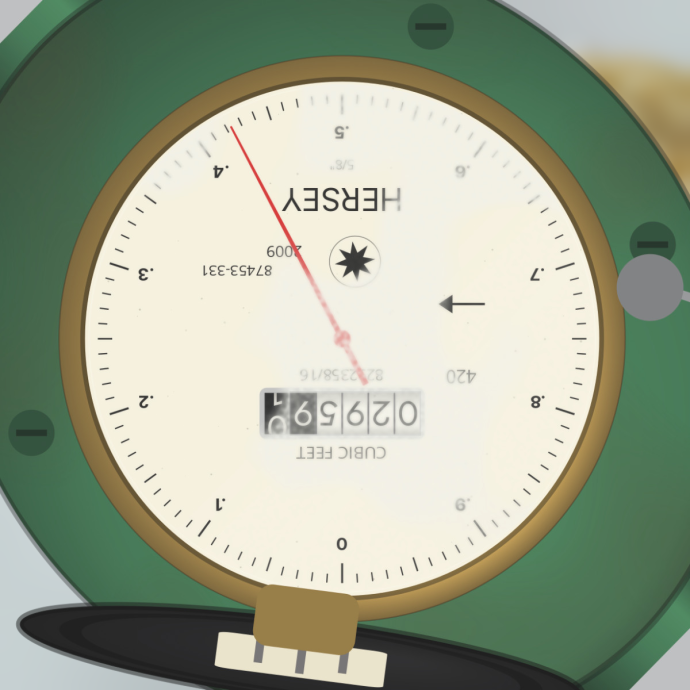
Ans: 29590.42 ft³
